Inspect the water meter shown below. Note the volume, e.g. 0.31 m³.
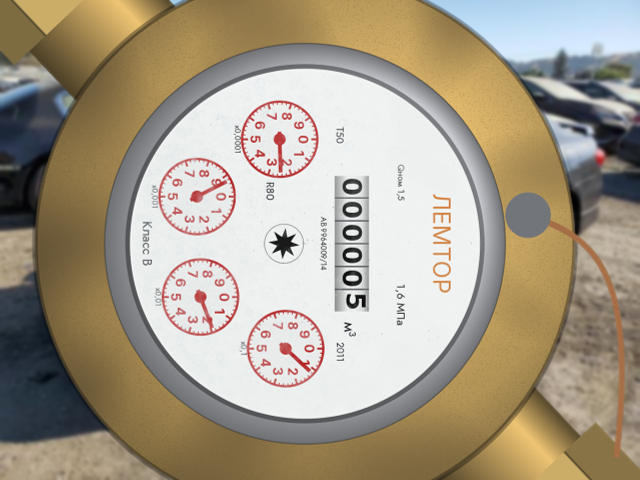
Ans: 5.1192 m³
